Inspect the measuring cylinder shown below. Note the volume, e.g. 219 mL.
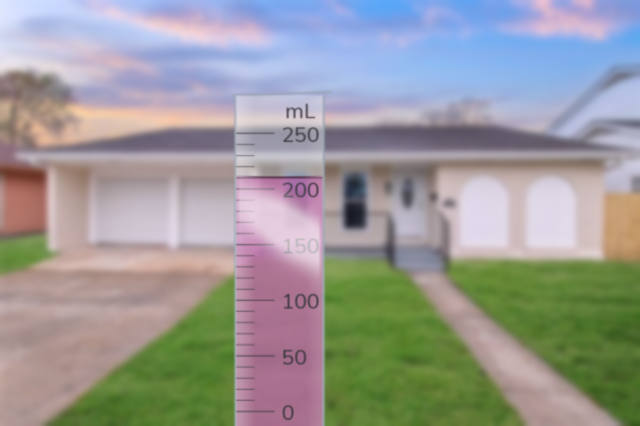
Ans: 210 mL
